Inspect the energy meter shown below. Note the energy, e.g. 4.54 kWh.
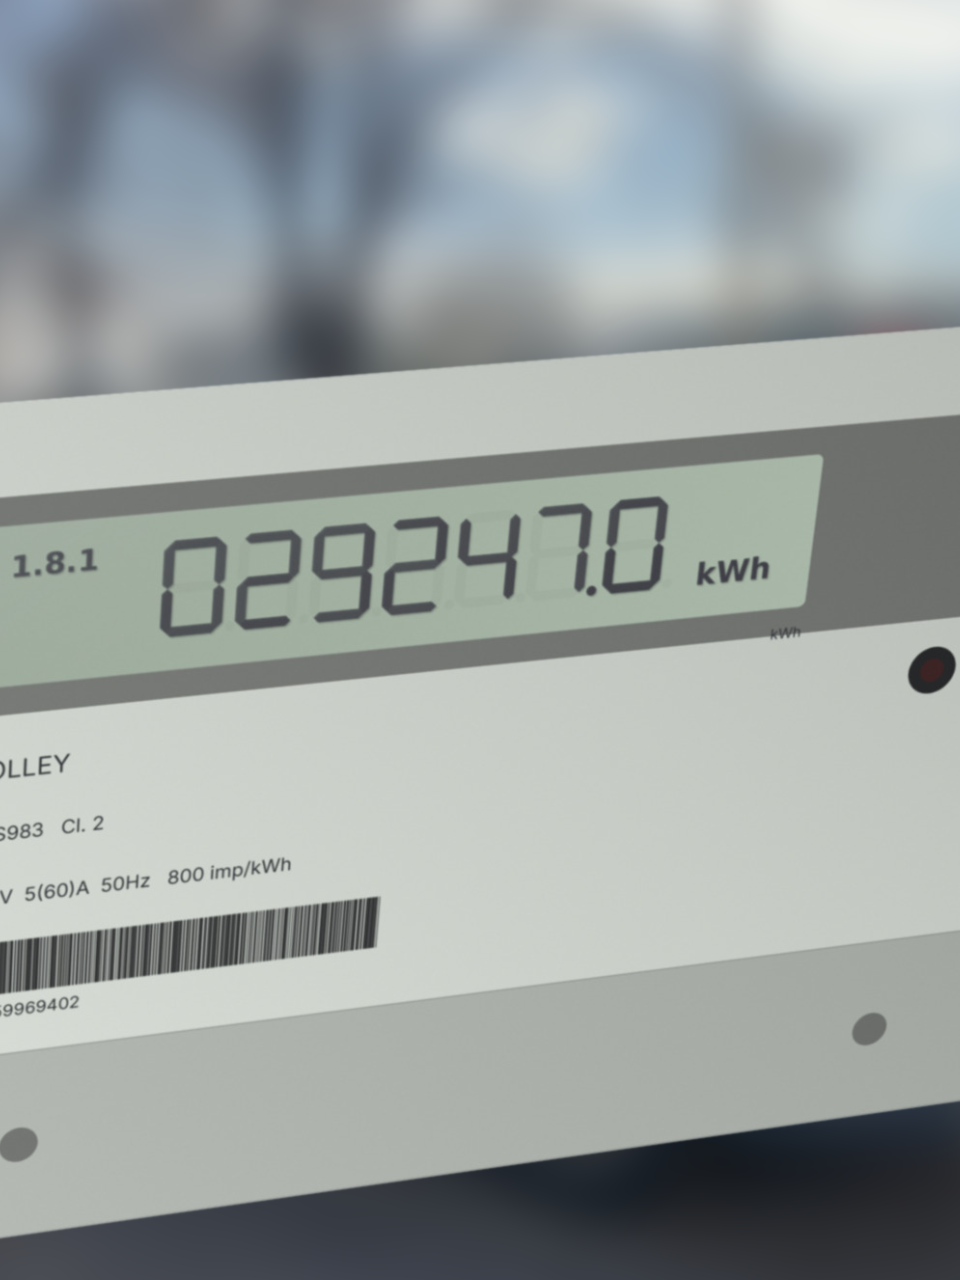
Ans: 29247.0 kWh
